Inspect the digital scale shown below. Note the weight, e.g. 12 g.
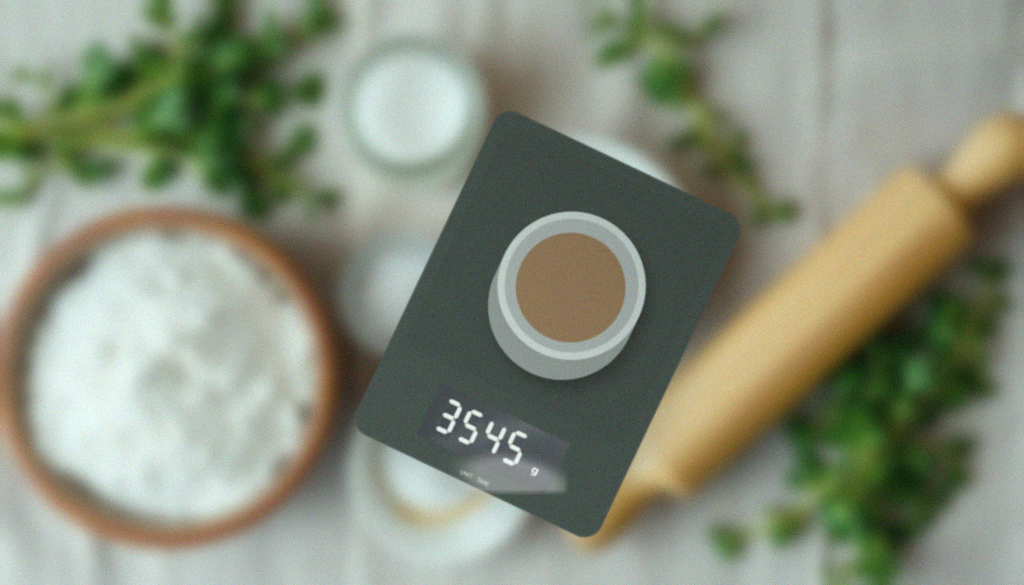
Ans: 3545 g
